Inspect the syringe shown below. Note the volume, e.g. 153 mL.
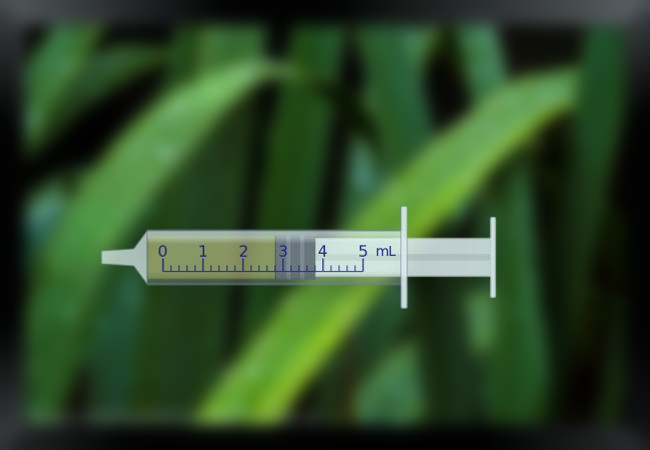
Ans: 2.8 mL
